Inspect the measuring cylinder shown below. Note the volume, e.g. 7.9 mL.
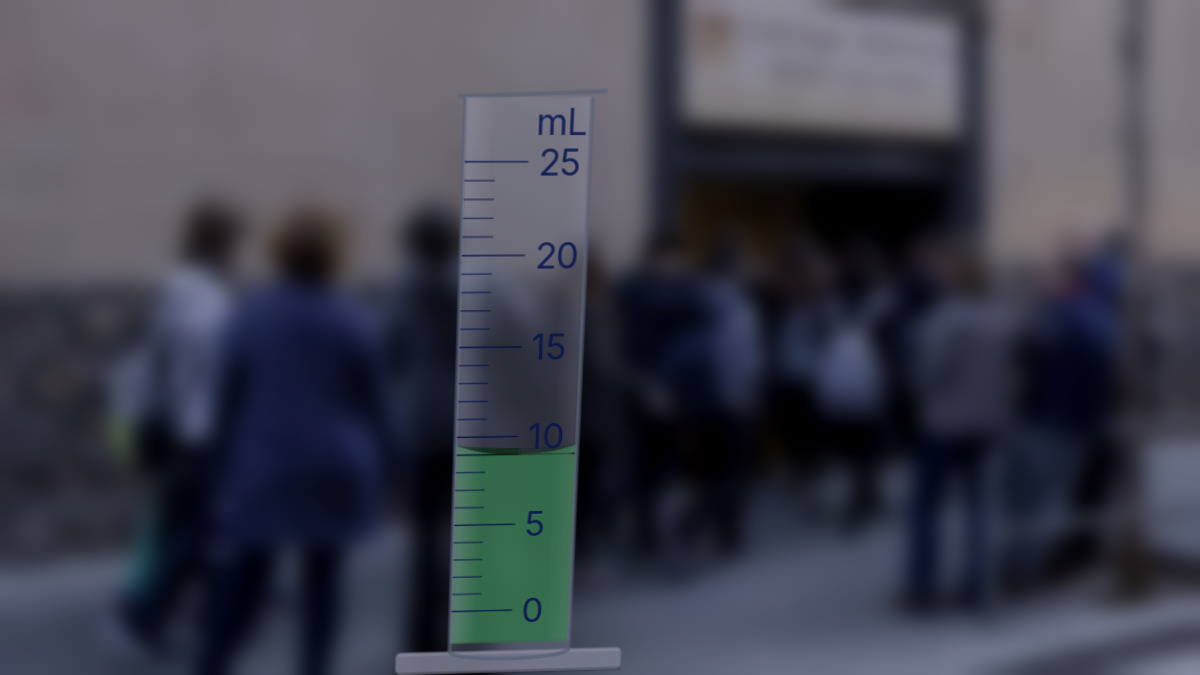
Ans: 9 mL
